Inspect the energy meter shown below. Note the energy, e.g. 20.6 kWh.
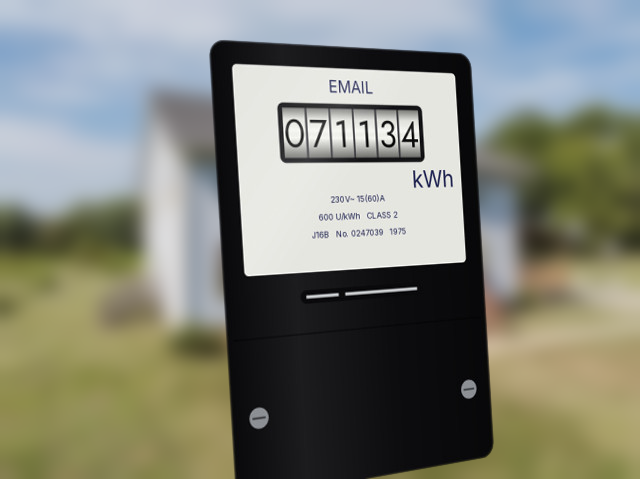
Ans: 71134 kWh
